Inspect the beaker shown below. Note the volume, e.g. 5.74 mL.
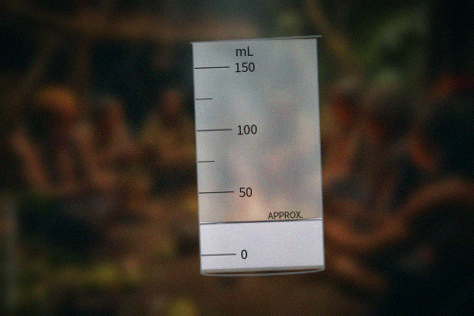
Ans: 25 mL
